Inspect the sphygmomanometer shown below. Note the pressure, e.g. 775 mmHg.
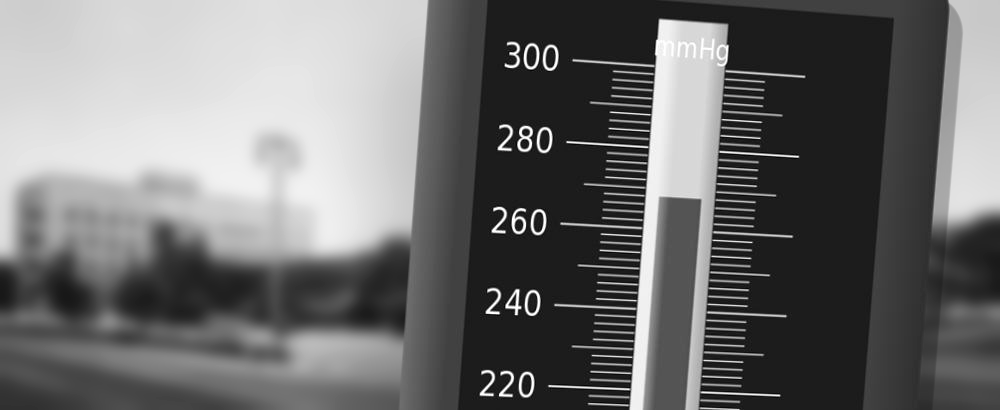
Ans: 268 mmHg
